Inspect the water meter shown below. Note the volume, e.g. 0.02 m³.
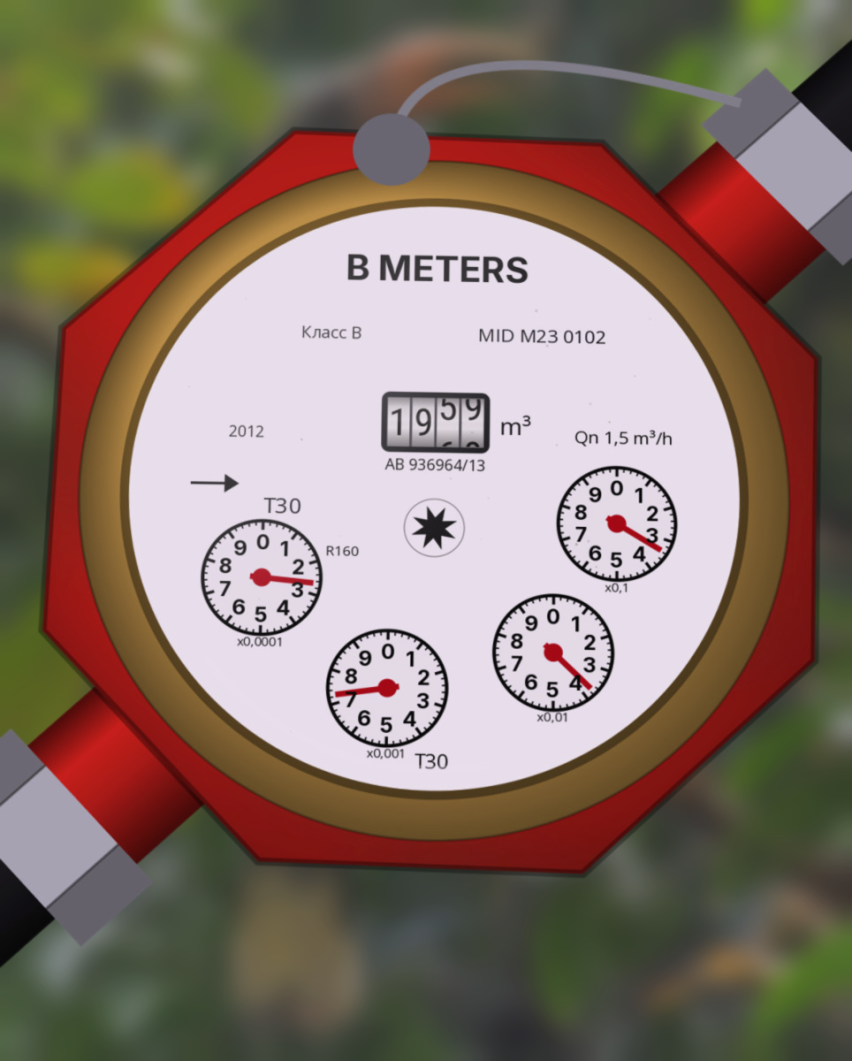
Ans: 1959.3372 m³
